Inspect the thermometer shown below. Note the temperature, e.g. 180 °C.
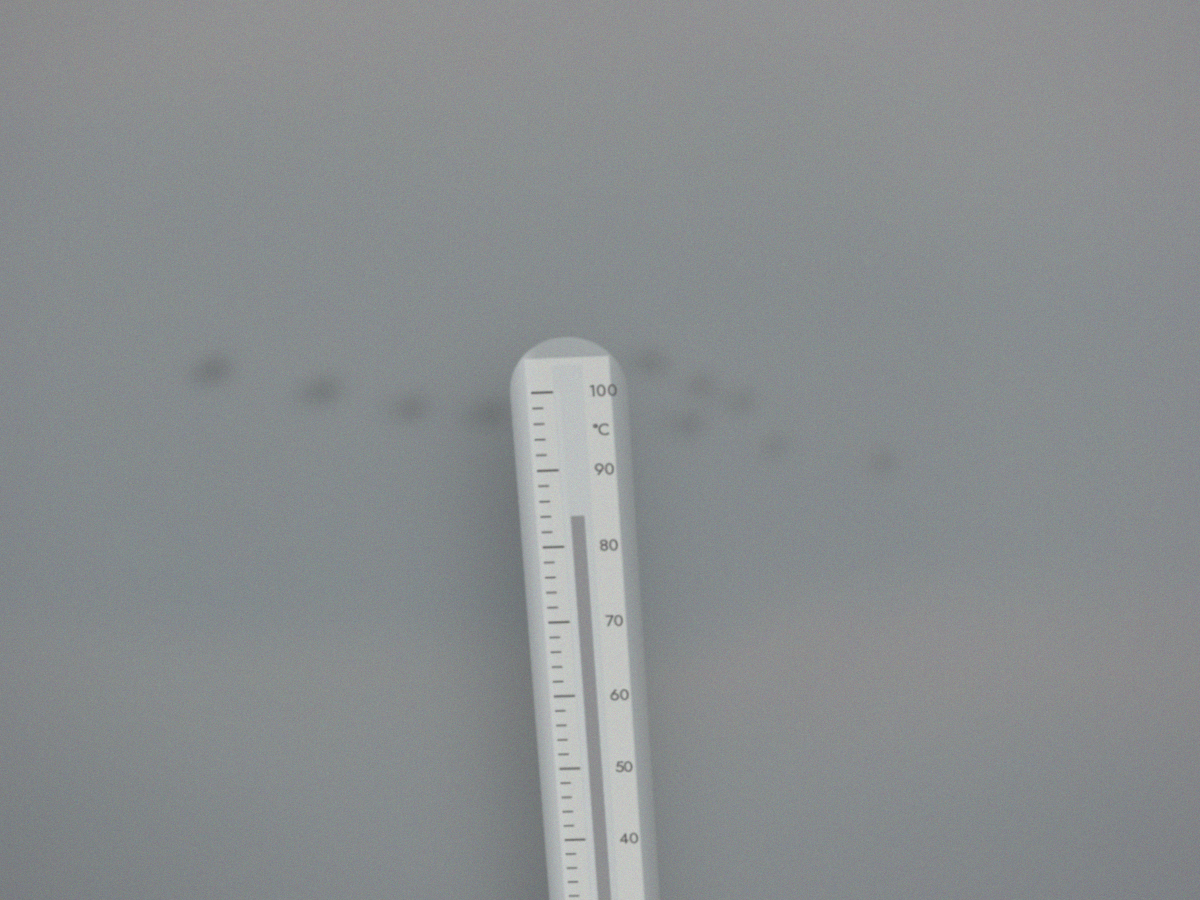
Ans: 84 °C
